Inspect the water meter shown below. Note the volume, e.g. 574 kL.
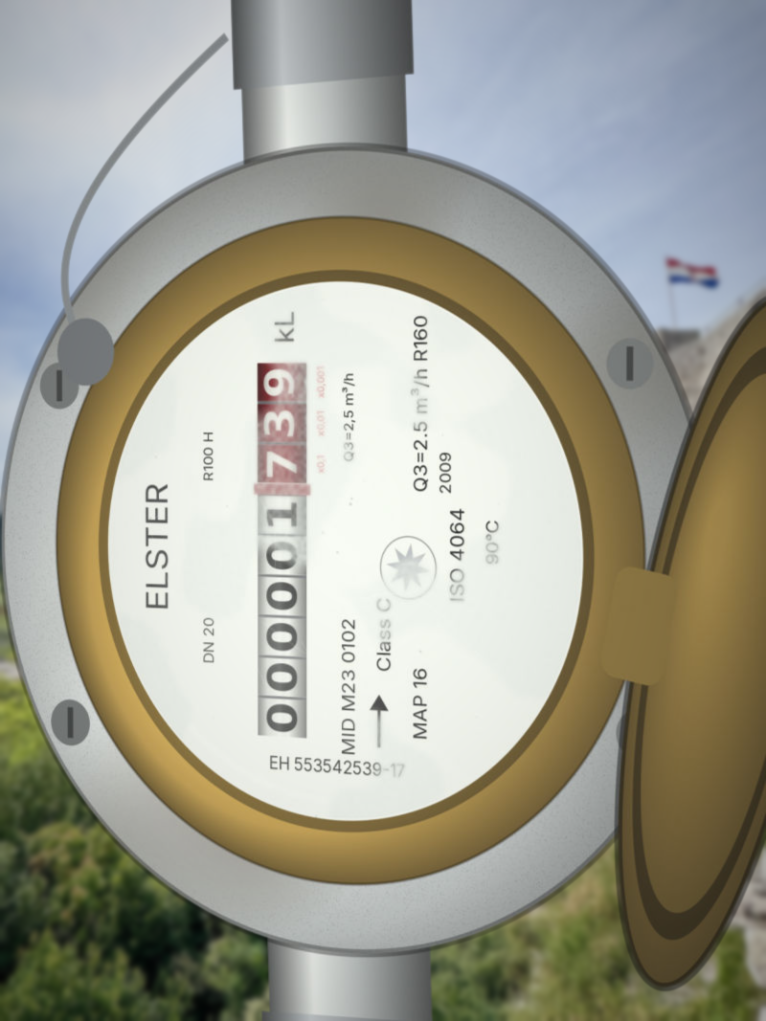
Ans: 1.739 kL
